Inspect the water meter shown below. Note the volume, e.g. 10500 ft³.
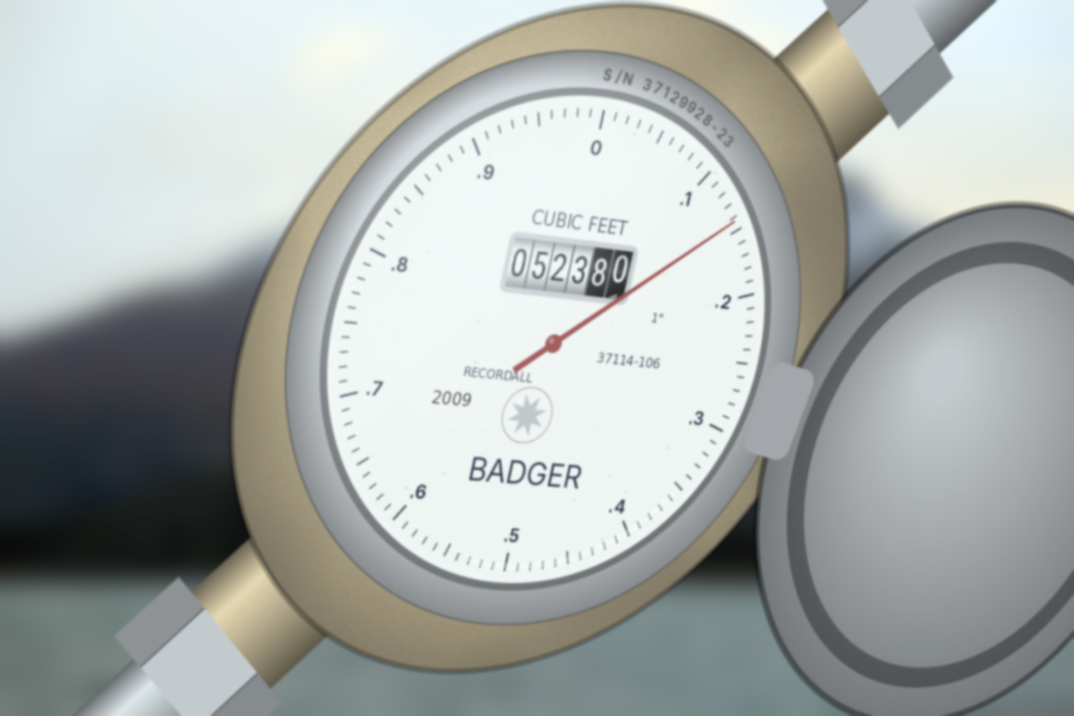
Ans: 52380.14 ft³
